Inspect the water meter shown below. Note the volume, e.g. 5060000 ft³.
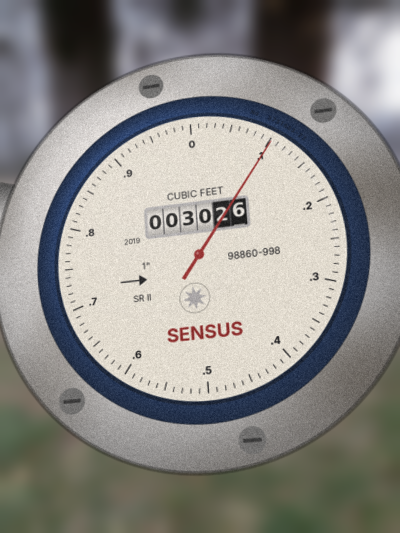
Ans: 3026.10 ft³
